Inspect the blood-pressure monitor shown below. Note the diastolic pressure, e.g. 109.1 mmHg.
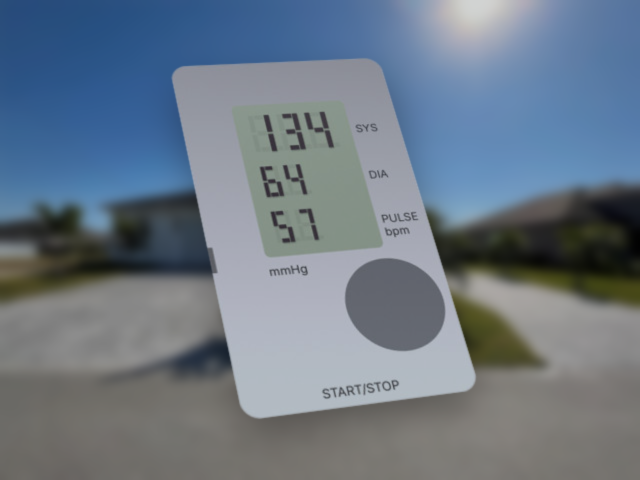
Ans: 64 mmHg
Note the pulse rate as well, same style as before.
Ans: 57 bpm
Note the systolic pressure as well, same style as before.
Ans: 134 mmHg
